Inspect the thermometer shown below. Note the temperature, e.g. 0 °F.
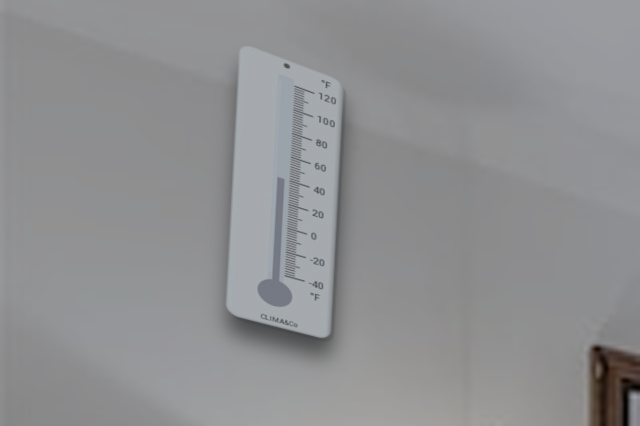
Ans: 40 °F
